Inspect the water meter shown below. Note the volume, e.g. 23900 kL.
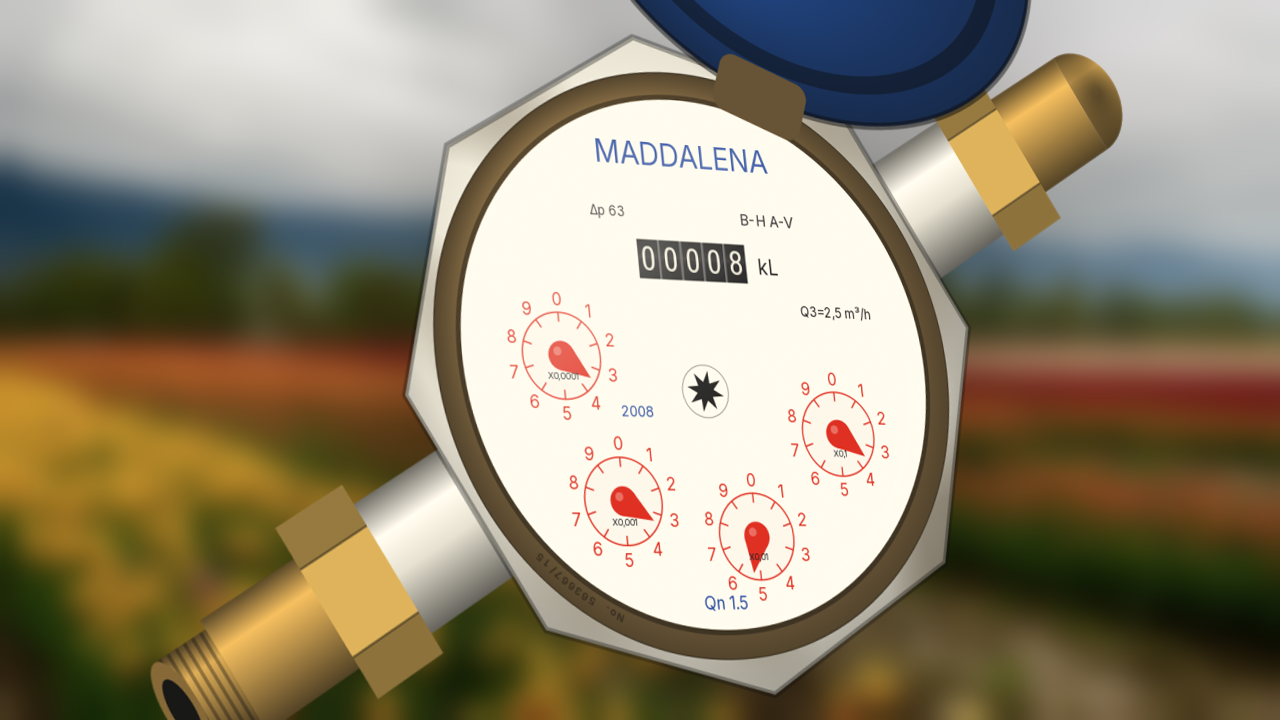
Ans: 8.3533 kL
